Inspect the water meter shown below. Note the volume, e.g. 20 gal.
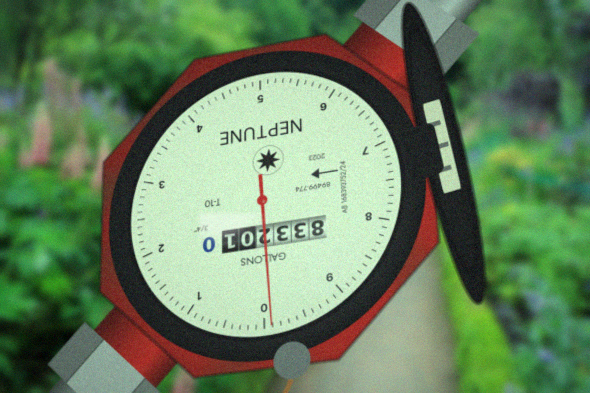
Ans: 8332009.9 gal
